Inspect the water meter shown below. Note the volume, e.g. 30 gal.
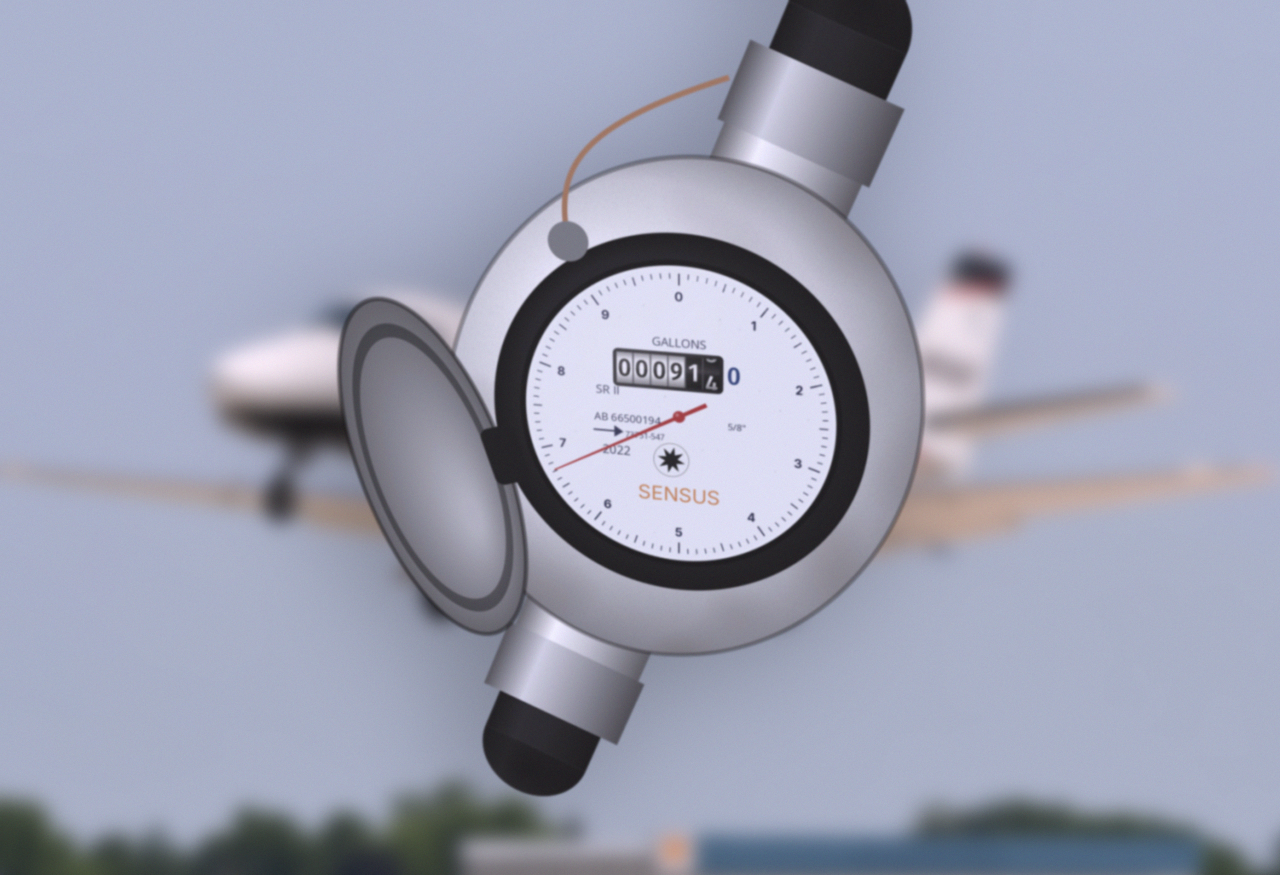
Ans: 9136.7 gal
